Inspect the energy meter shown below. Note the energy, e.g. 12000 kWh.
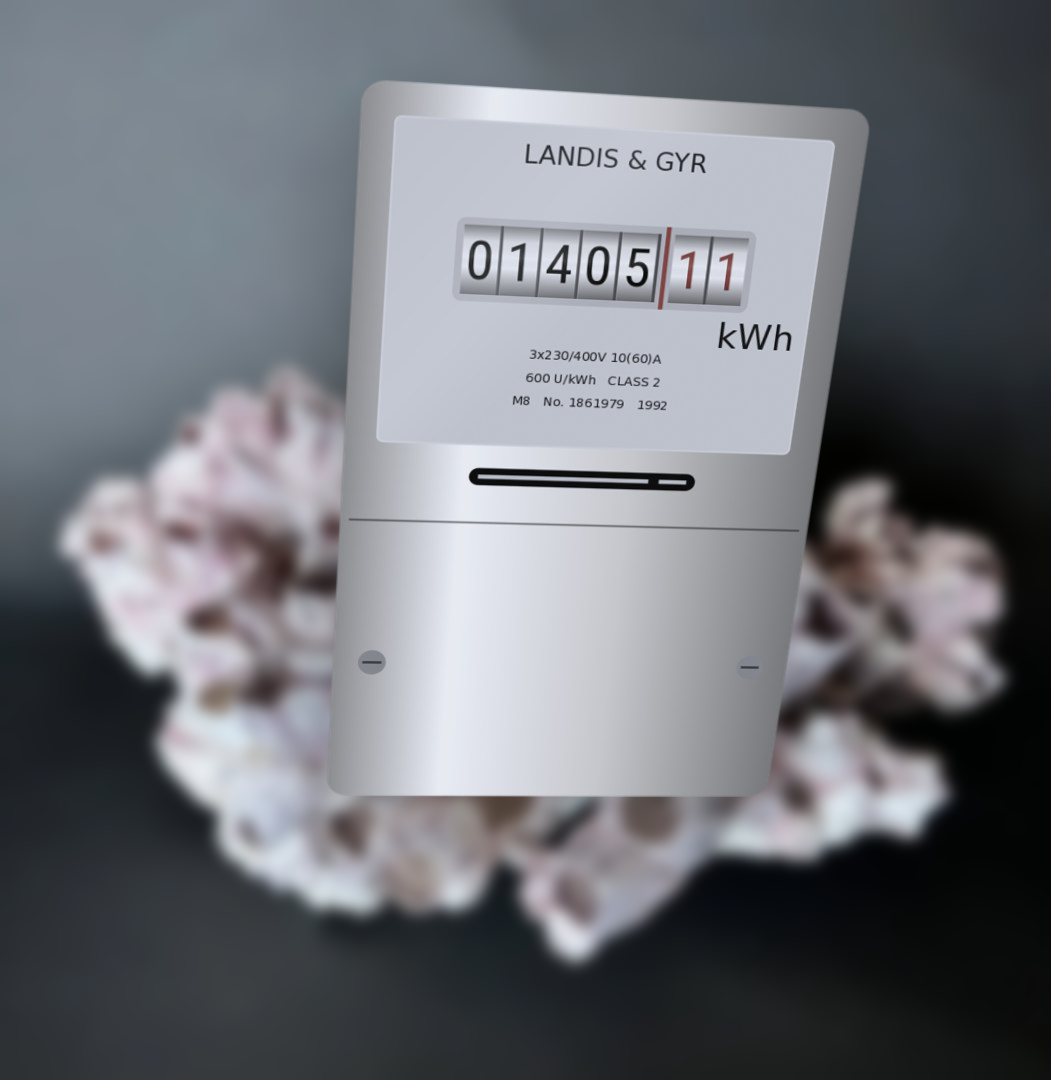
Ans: 1405.11 kWh
